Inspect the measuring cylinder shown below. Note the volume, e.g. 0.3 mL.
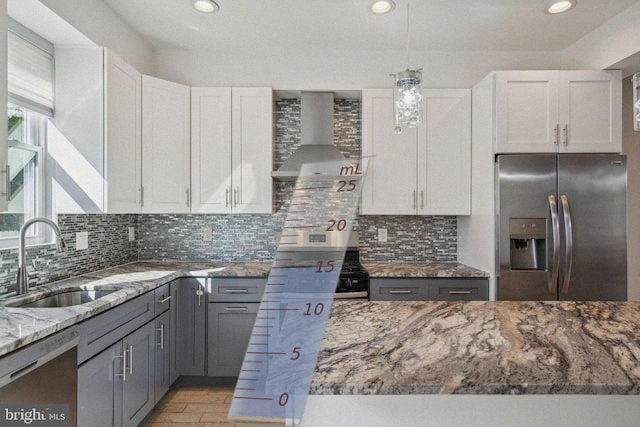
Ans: 15 mL
